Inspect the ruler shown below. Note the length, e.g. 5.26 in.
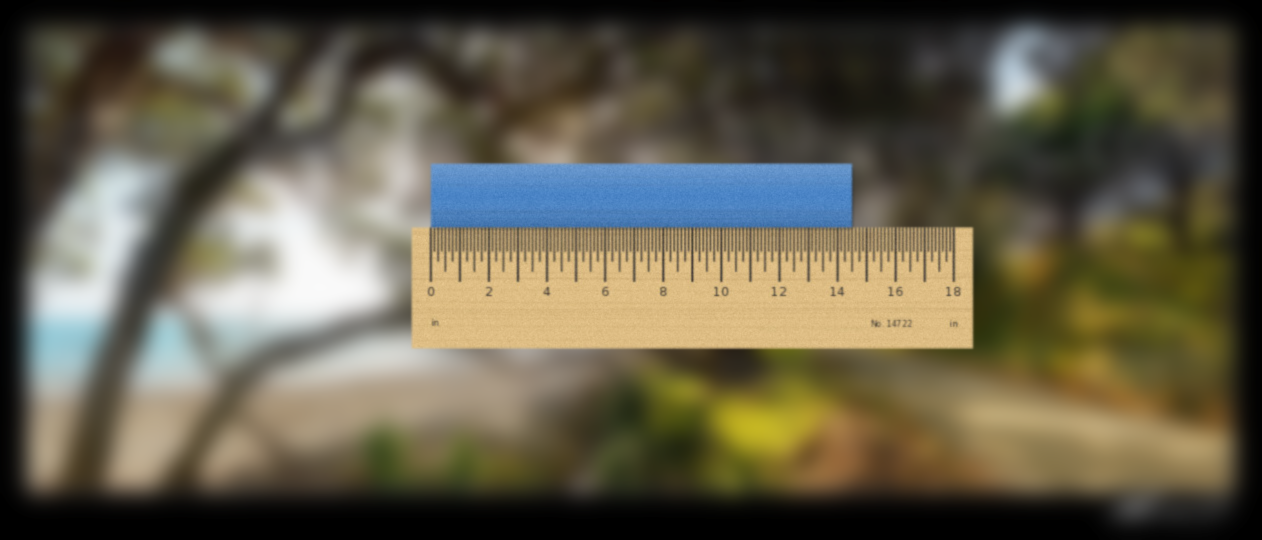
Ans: 14.5 in
